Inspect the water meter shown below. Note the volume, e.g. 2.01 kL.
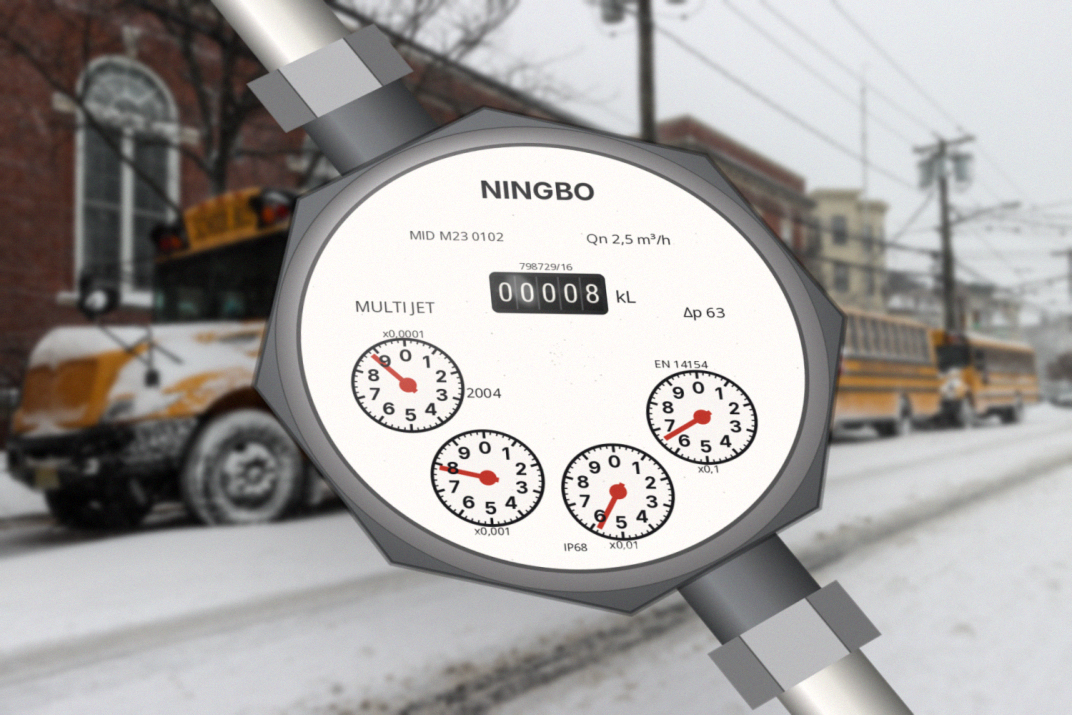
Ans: 8.6578 kL
